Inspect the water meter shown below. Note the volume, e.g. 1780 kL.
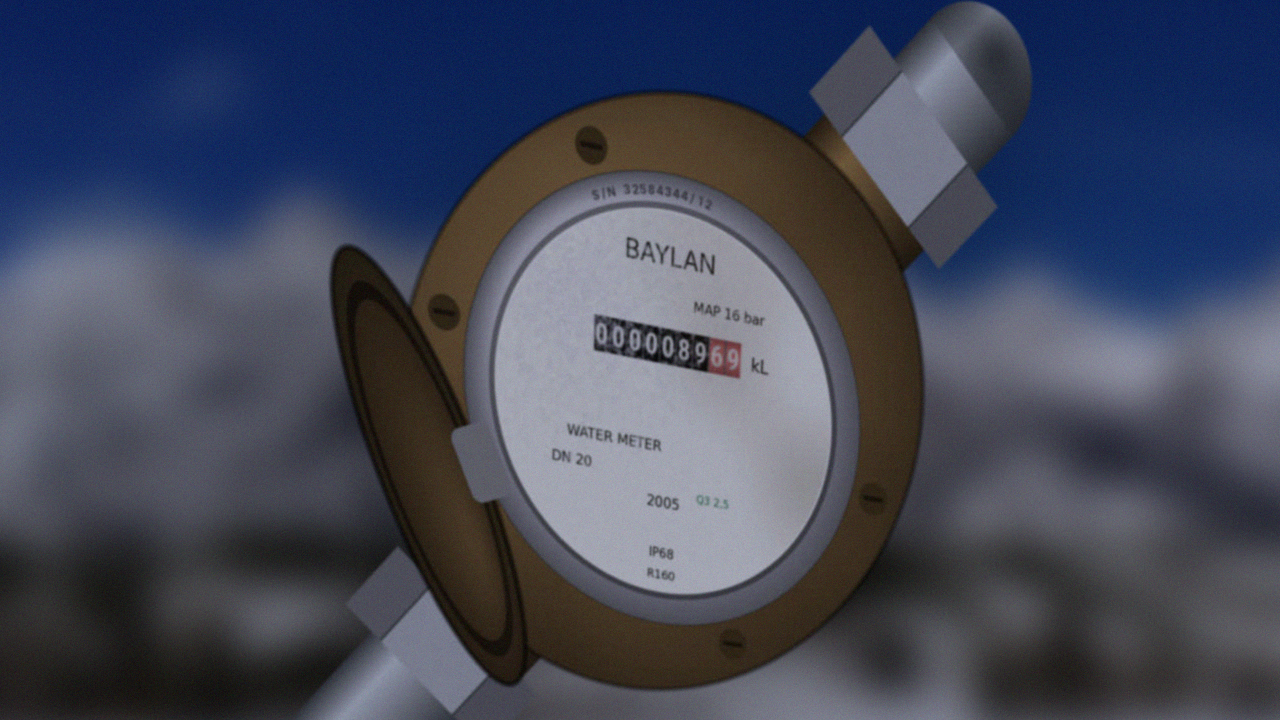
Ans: 89.69 kL
